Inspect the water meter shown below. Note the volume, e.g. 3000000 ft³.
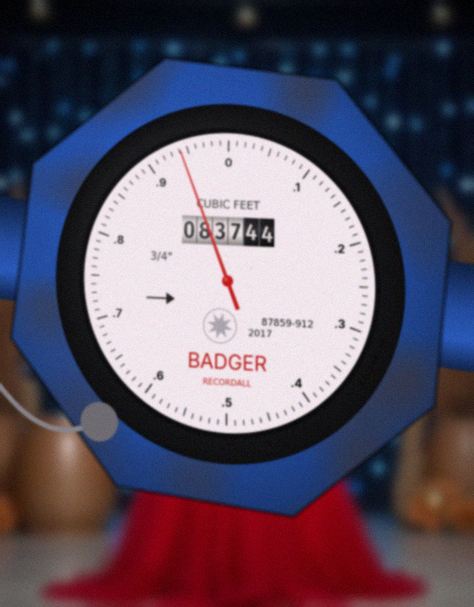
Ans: 83743.94 ft³
